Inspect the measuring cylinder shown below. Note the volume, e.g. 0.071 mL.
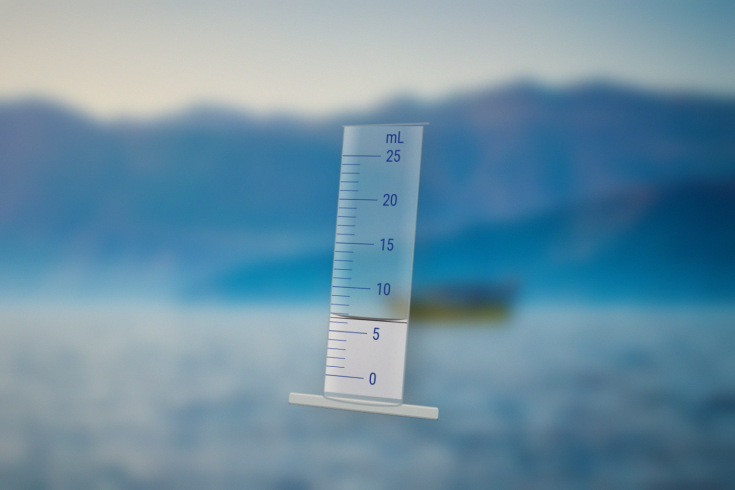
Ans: 6.5 mL
